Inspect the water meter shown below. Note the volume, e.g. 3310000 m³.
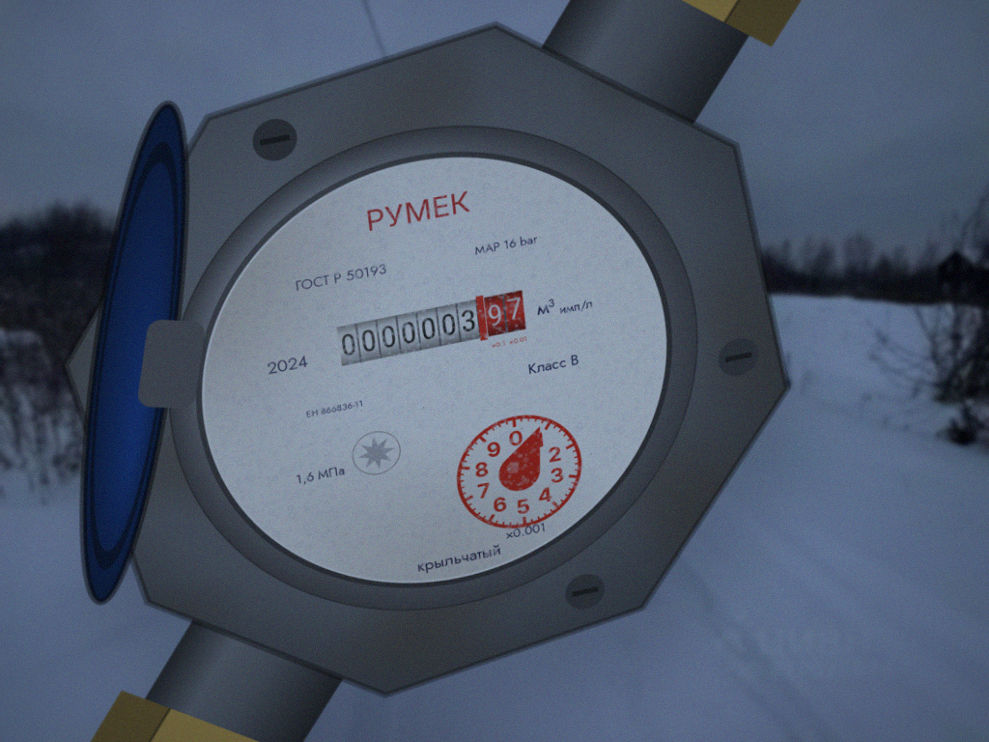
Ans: 3.970 m³
